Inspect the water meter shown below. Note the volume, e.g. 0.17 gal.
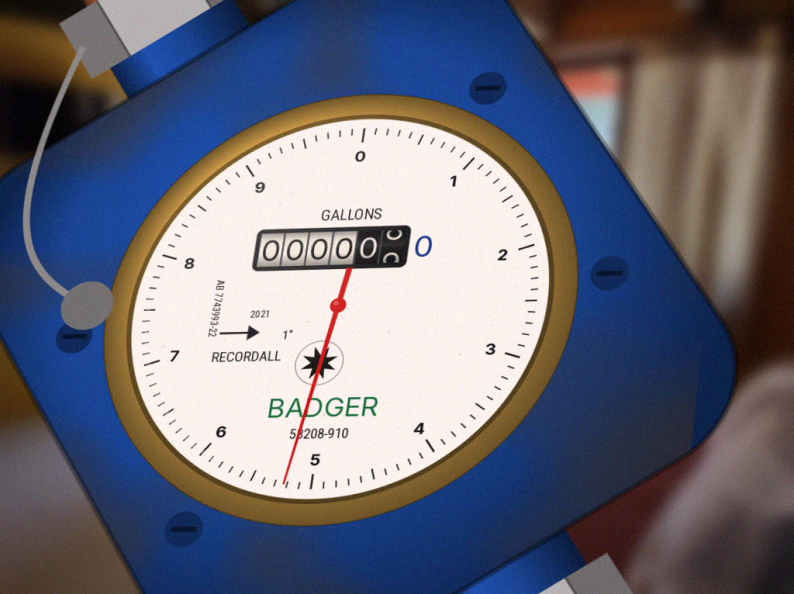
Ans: 85.2 gal
